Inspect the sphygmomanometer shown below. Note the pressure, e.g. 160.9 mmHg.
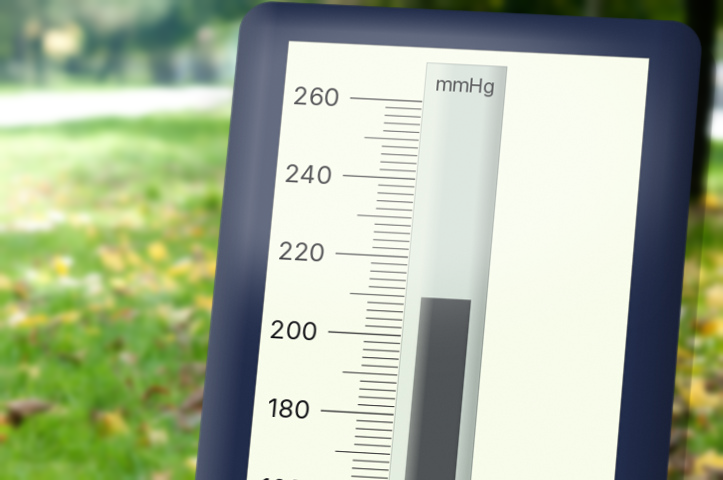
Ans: 210 mmHg
